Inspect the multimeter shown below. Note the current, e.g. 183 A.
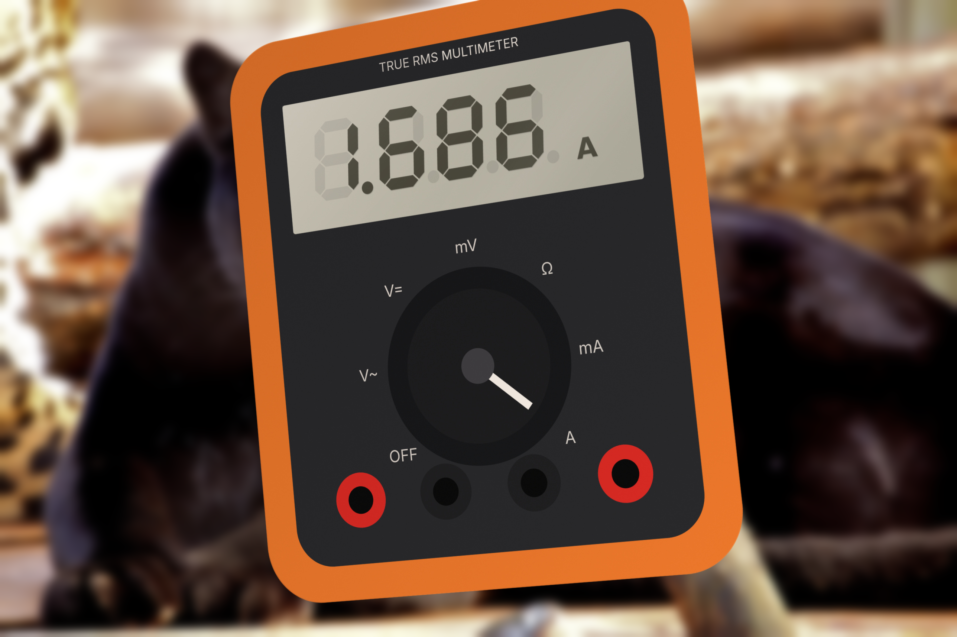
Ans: 1.686 A
